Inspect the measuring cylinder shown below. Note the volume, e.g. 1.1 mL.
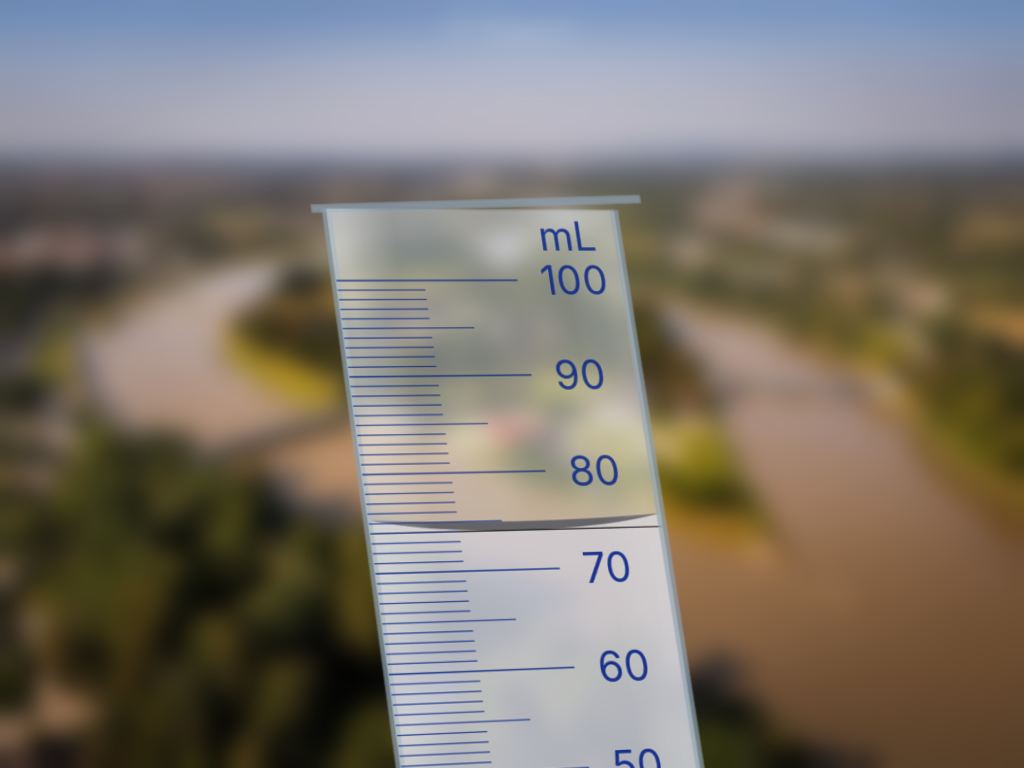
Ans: 74 mL
